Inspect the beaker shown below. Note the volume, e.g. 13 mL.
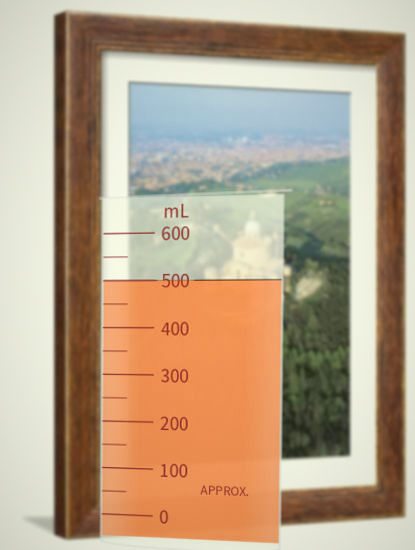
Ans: 500 mL
